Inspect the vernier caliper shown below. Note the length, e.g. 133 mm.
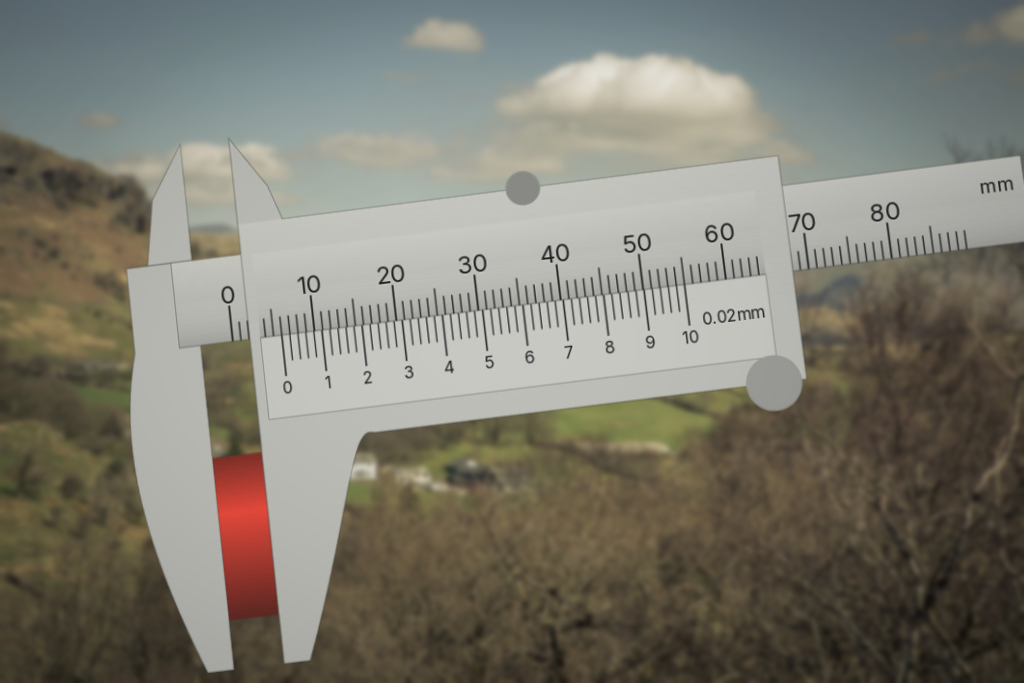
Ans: 6.0 mm
